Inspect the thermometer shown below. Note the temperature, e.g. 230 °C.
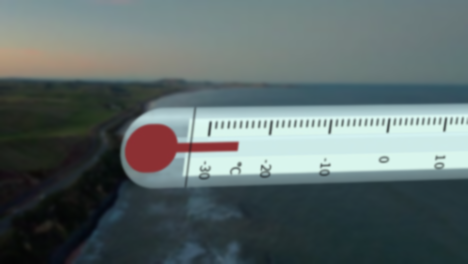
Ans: -25 °C
